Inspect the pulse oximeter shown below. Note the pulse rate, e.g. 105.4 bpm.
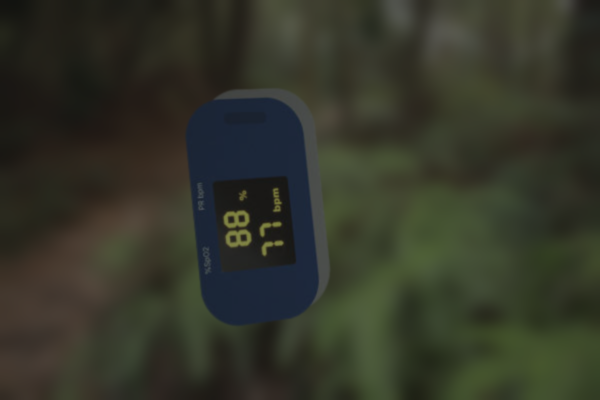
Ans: 77 bpm
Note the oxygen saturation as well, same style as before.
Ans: 88 %
